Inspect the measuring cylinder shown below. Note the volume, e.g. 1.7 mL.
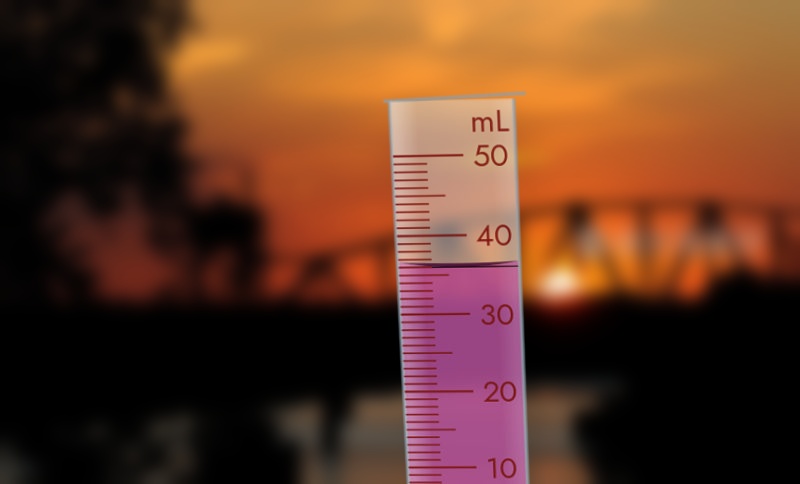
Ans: 36 mL
